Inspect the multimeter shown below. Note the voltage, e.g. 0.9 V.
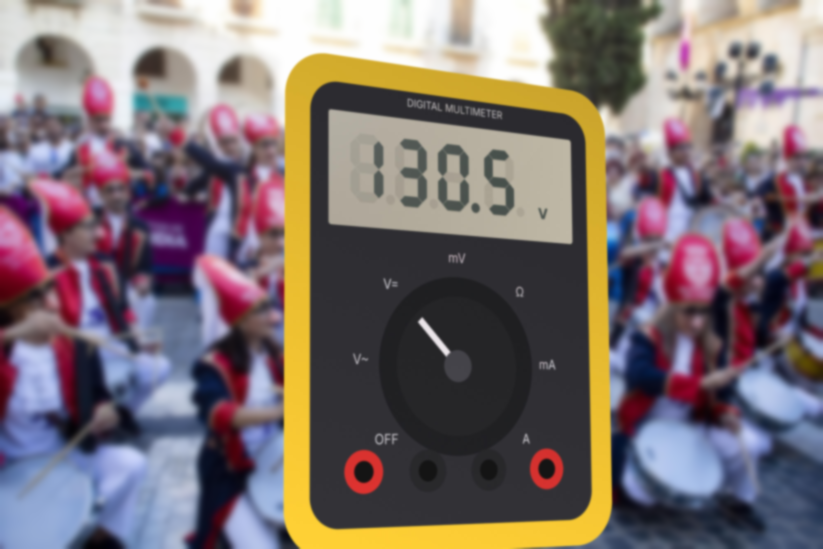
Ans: 130.5 V
